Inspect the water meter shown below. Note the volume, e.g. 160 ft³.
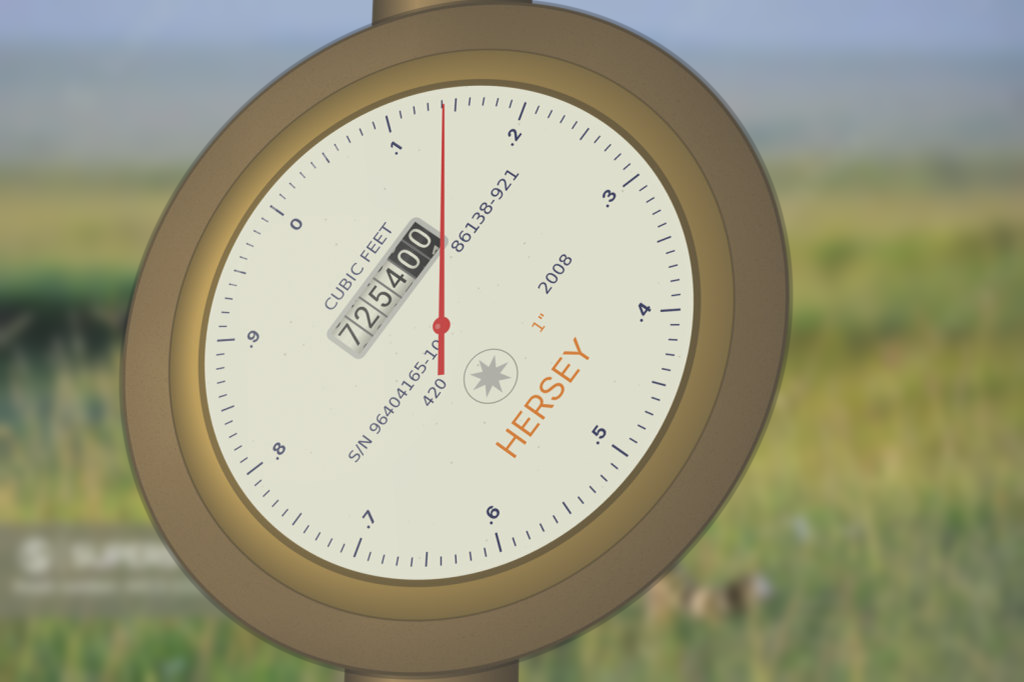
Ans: 725400.14 ft³
